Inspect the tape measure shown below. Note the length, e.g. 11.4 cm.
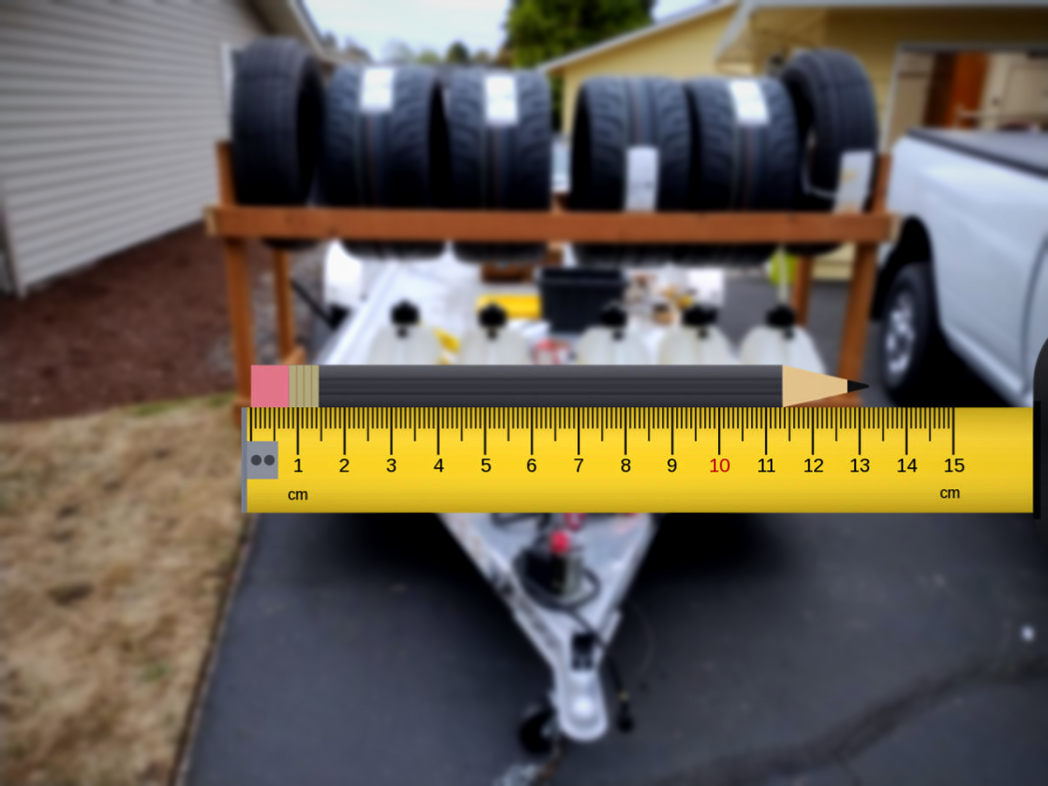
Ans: 13.2 cm
